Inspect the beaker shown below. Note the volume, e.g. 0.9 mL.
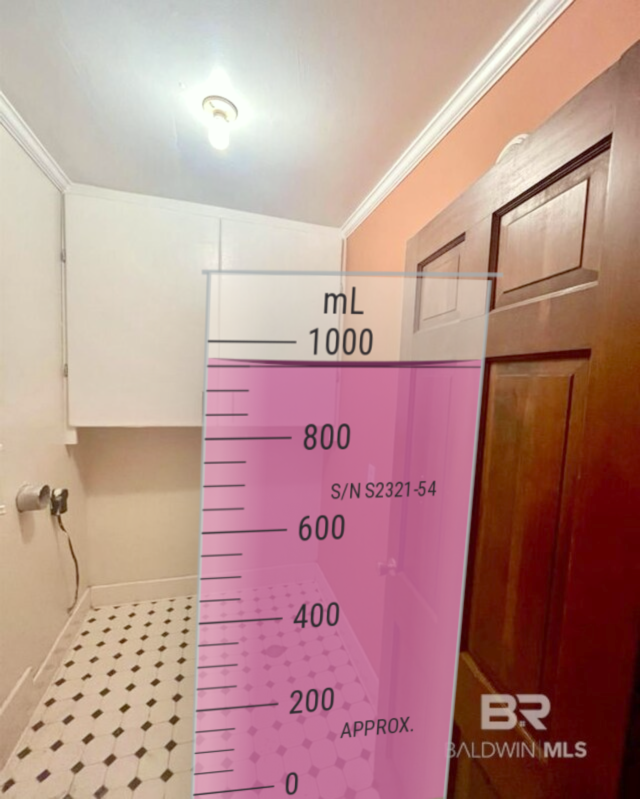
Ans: 950 mL
